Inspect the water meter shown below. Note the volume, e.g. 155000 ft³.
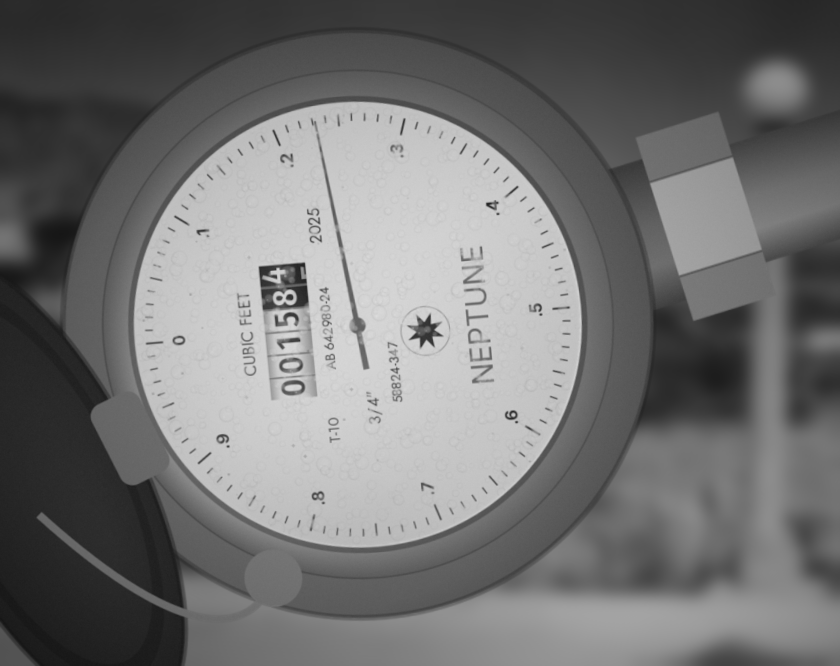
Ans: 1584.23 ft³
